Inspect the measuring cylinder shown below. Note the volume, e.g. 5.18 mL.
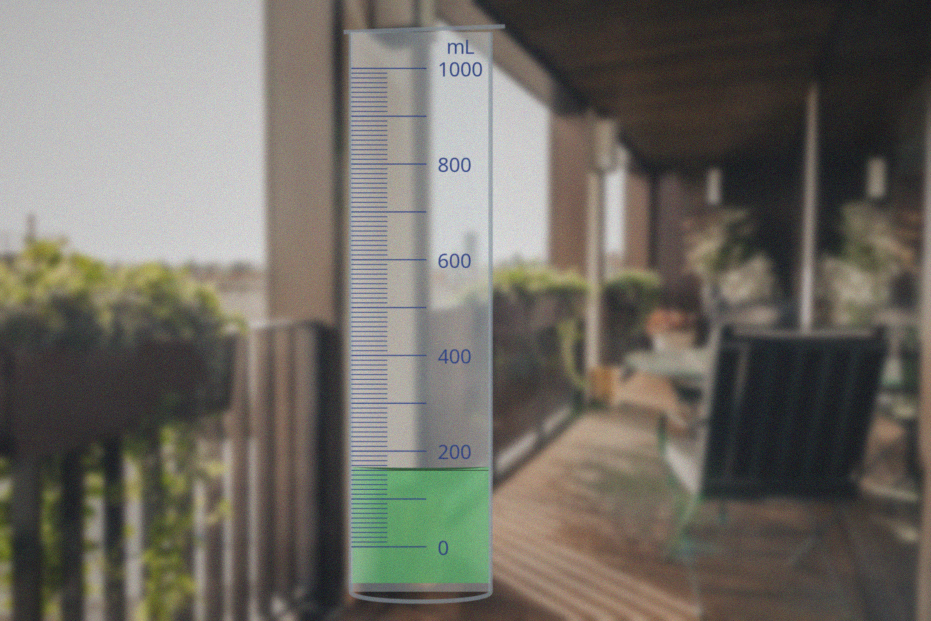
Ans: 160 mL
